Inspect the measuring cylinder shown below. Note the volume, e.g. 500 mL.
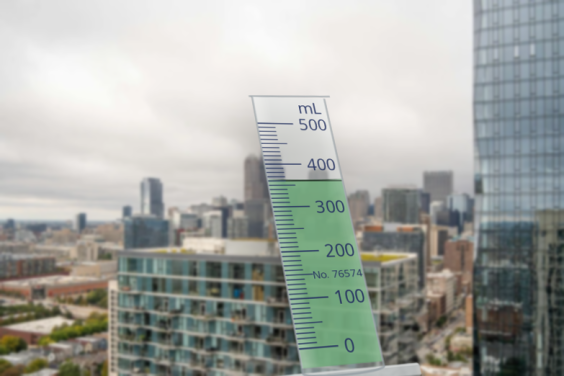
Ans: 360 mL
